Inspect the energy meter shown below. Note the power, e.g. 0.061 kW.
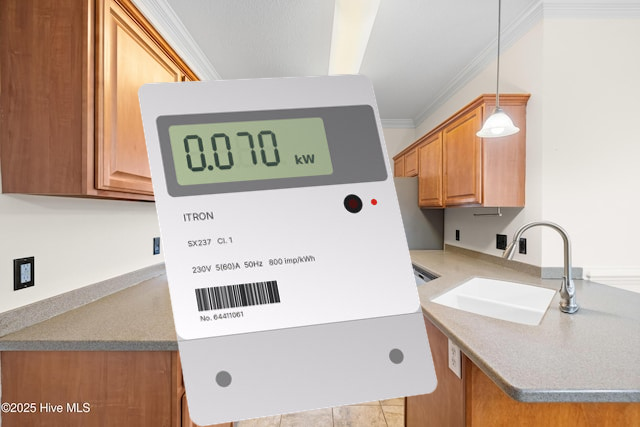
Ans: 0.070 kW
